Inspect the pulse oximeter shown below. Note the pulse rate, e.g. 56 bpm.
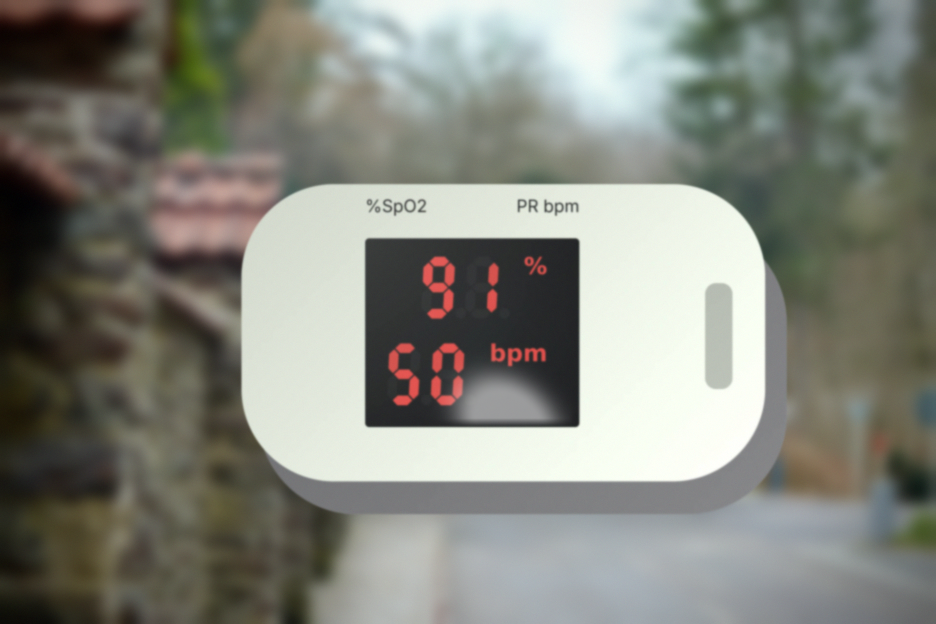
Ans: 50 bpm
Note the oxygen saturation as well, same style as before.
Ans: 91 %
